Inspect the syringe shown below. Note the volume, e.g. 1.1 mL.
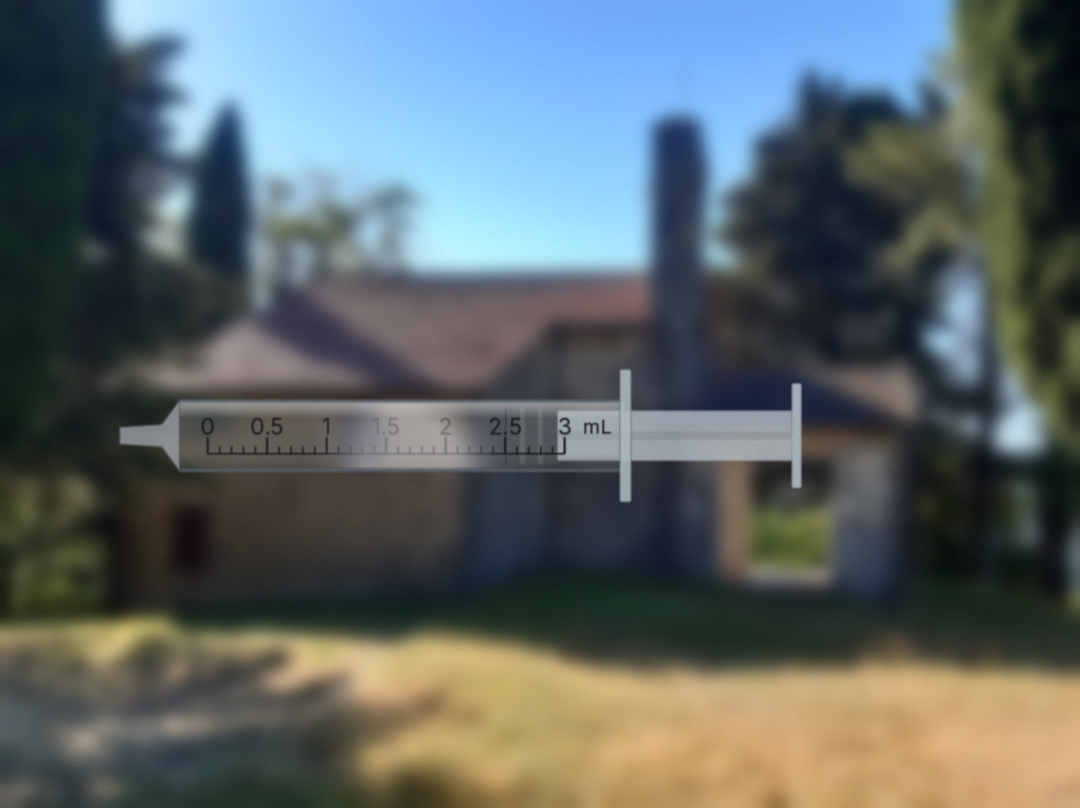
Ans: 2.5 mL
